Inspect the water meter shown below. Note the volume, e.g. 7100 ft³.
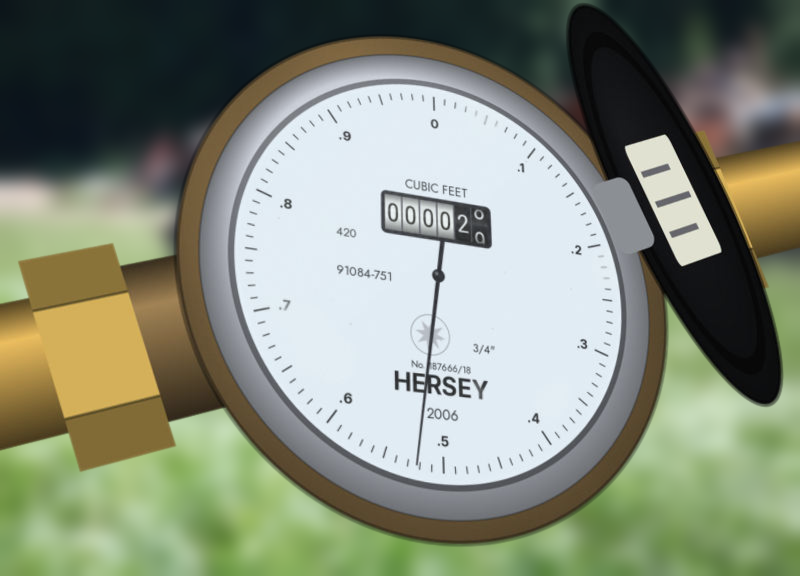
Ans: 28.52 ft³
